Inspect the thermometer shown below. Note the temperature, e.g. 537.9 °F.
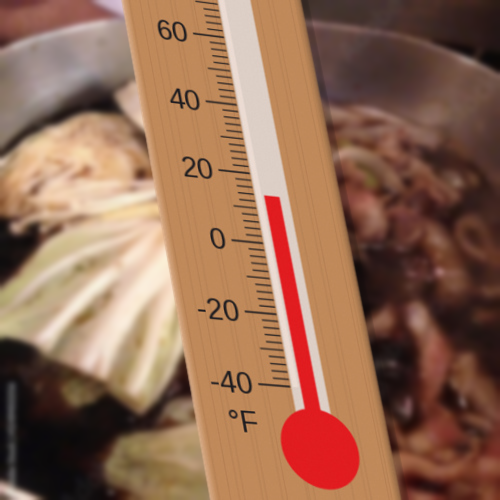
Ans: 14 °F
